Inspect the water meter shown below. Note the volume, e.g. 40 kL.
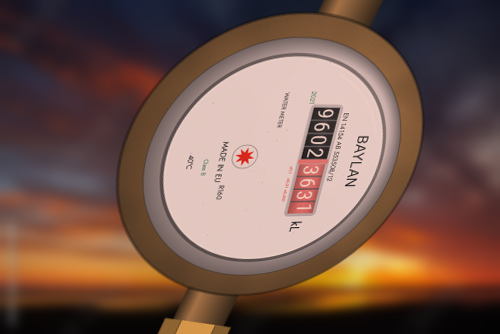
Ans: 9602.3631 kL
